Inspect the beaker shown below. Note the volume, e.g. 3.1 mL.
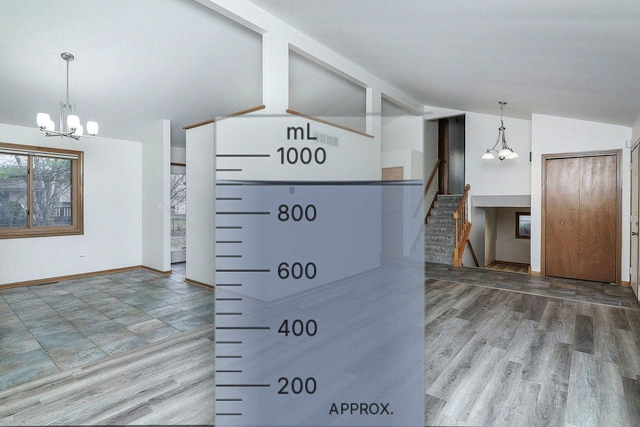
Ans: 900 mL
